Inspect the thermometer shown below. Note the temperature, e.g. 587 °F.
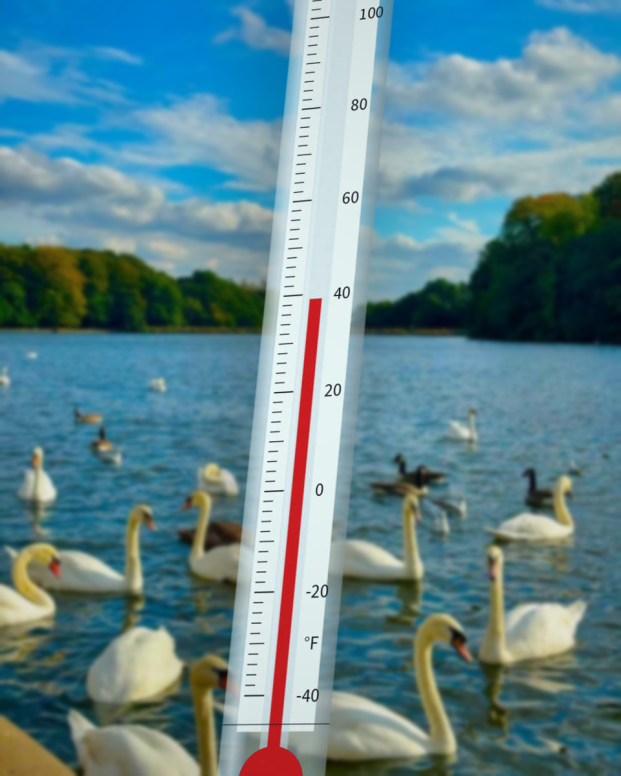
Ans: 39 °F
